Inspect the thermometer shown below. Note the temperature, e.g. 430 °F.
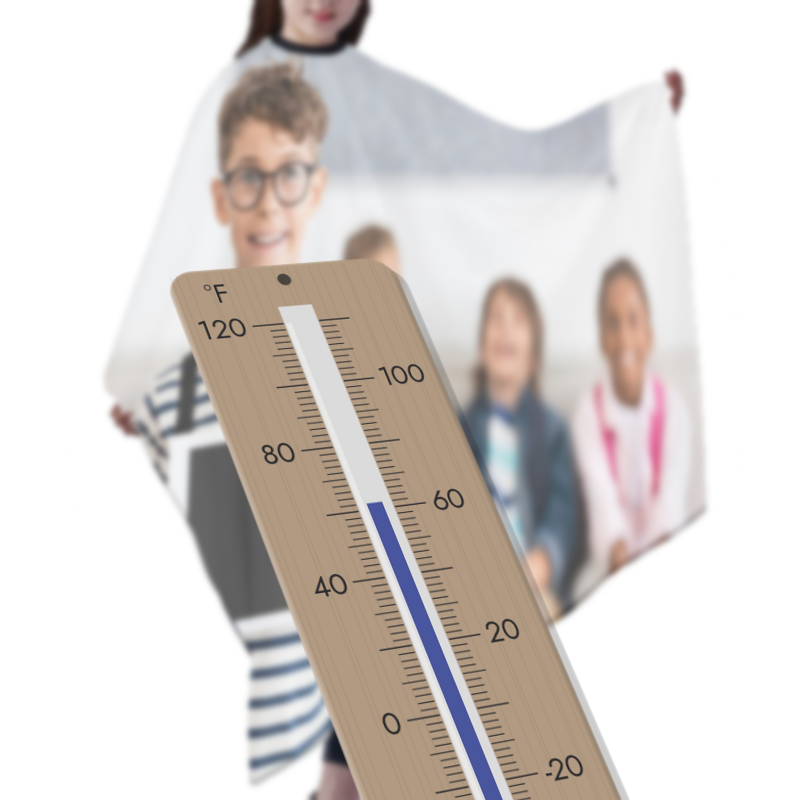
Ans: 62 °F
